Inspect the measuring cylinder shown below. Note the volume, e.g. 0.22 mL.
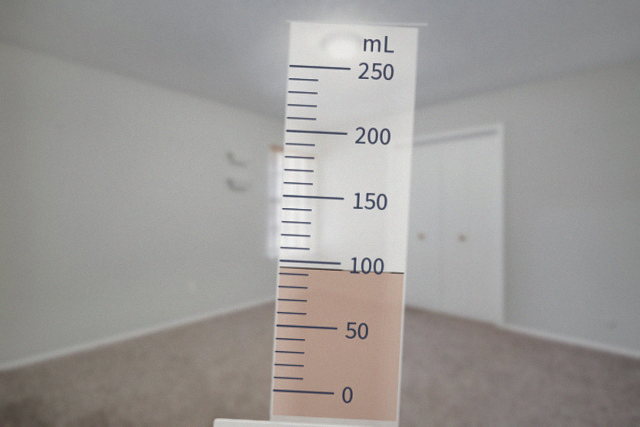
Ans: 95 mL
